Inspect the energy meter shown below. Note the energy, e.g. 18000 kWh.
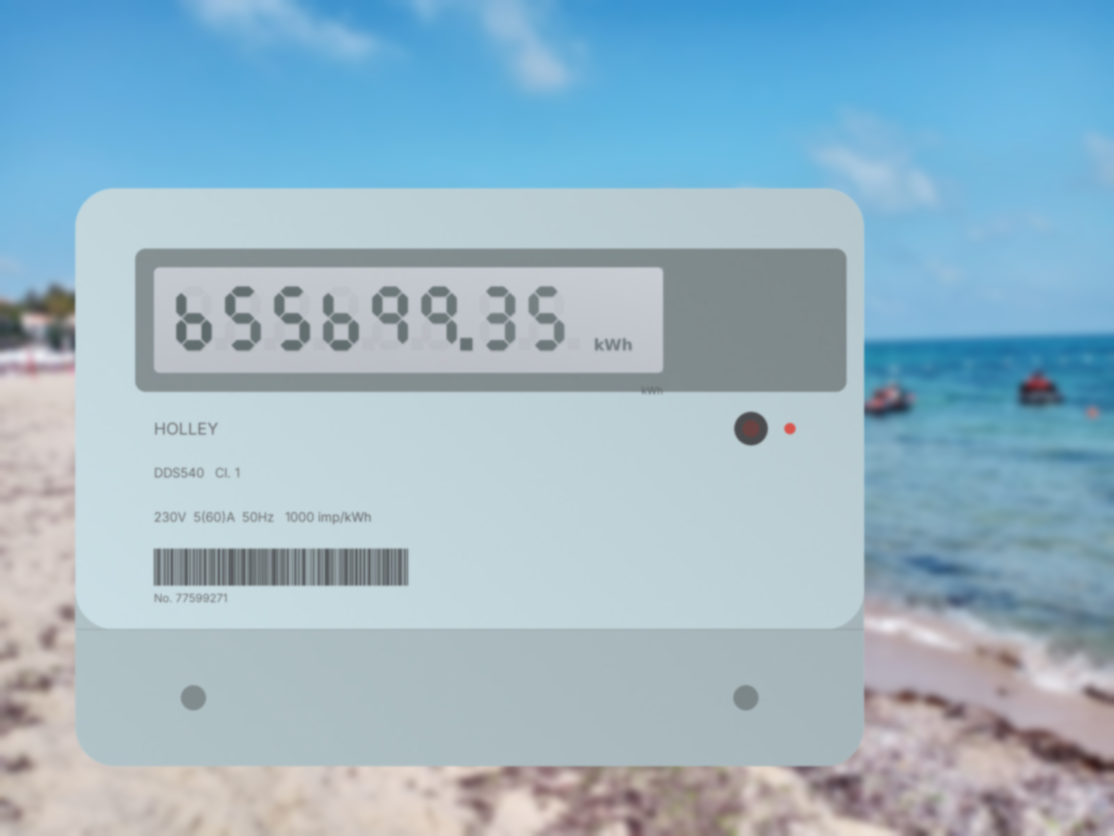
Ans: 655699.35 kWh
